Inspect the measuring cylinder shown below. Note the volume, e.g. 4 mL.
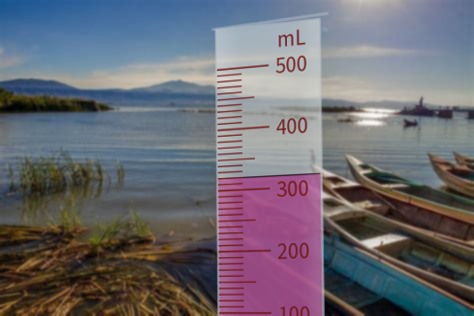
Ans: 320 mL
